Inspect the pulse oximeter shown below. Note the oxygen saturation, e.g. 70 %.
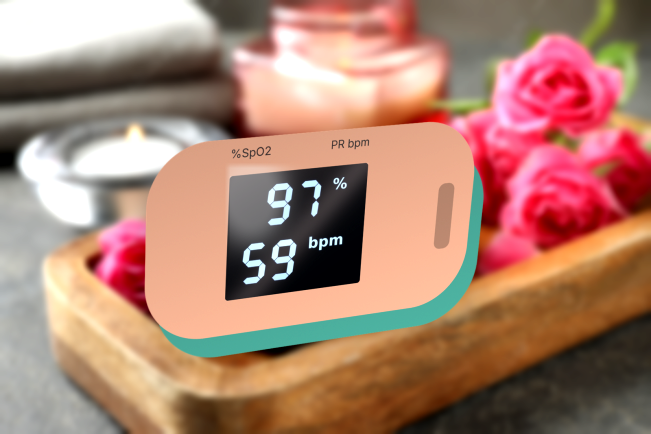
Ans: 97 %
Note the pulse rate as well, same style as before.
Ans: 59 bpm
